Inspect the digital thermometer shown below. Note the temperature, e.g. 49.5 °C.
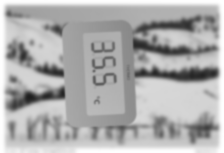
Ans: 35.5 °C
